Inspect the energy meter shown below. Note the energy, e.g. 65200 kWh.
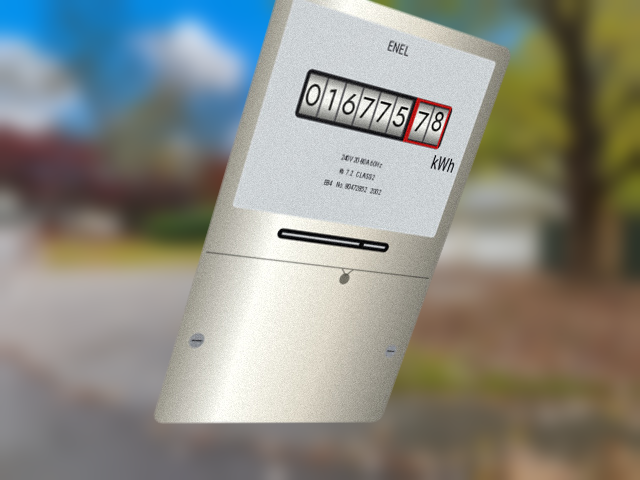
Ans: 16775.78 kWh
